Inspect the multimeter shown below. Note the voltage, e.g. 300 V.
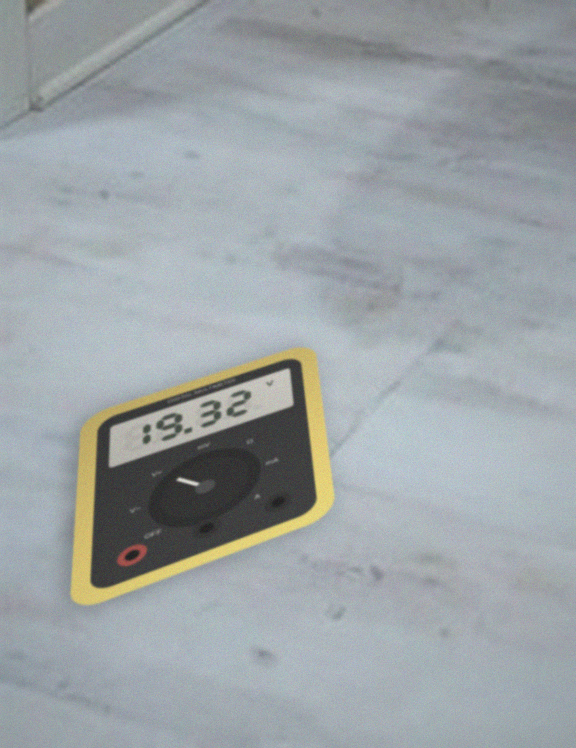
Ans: 19.32 V
